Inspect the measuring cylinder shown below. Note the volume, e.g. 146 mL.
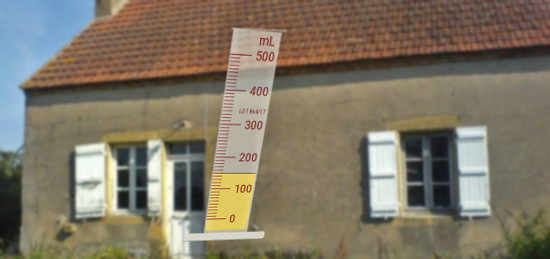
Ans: 150 mL
